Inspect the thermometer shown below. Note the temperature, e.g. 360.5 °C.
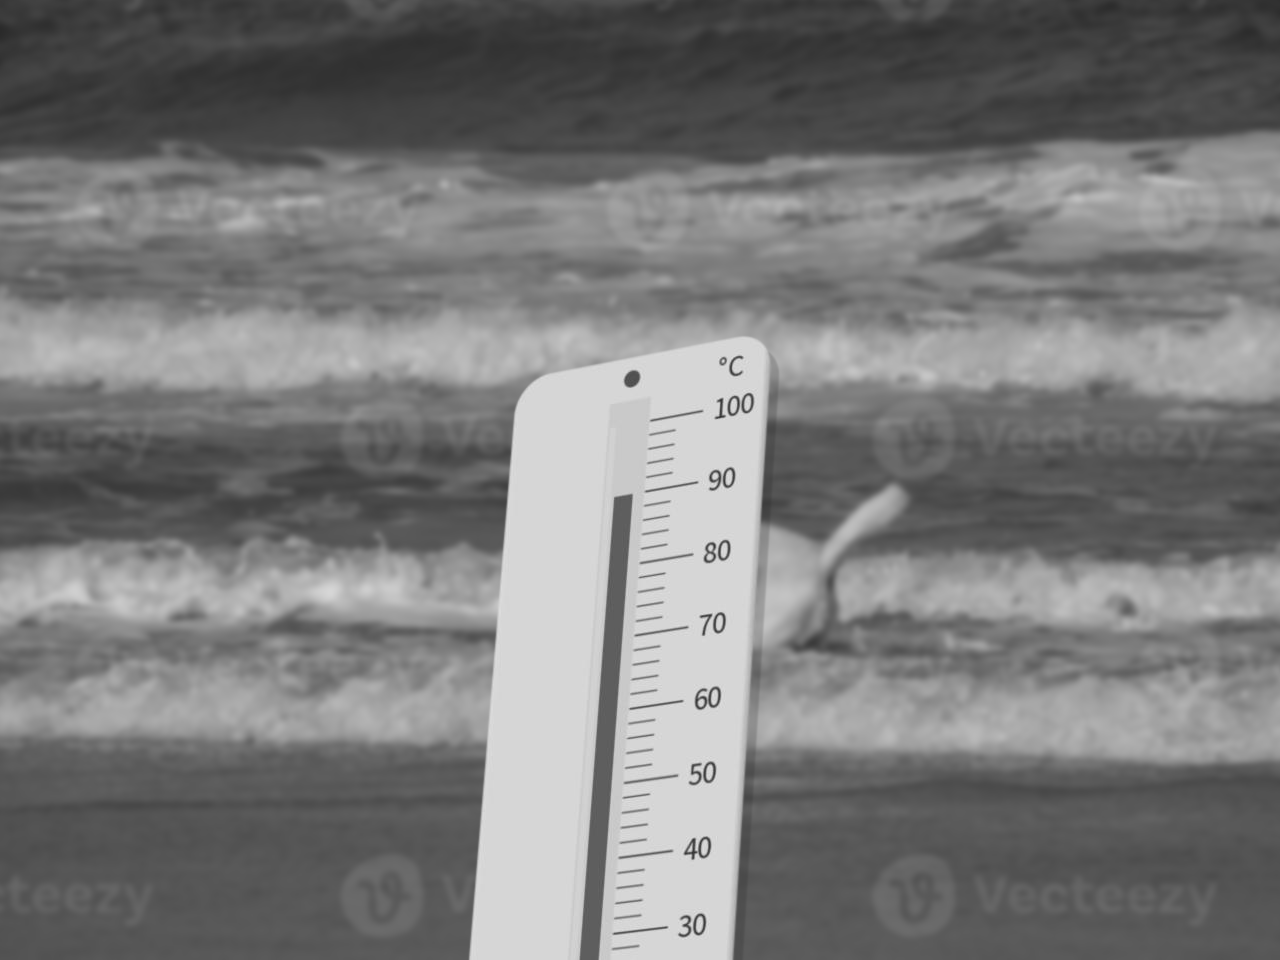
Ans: 90 °C
